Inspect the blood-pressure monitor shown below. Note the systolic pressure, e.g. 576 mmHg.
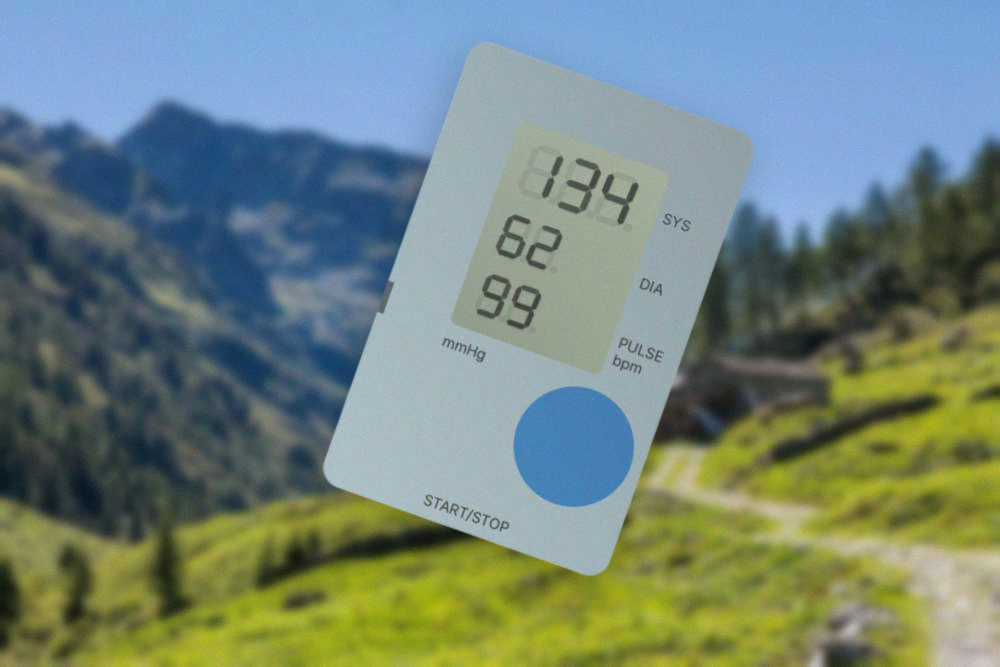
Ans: 134 mmHg
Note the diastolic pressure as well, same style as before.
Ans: 62 mmHg
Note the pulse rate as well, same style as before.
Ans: 99 bpm
